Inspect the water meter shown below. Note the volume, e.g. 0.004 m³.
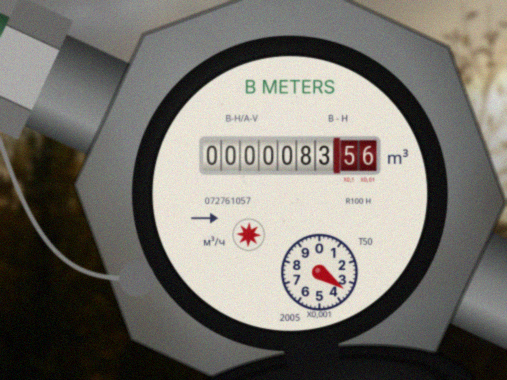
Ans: 83.563 m³
